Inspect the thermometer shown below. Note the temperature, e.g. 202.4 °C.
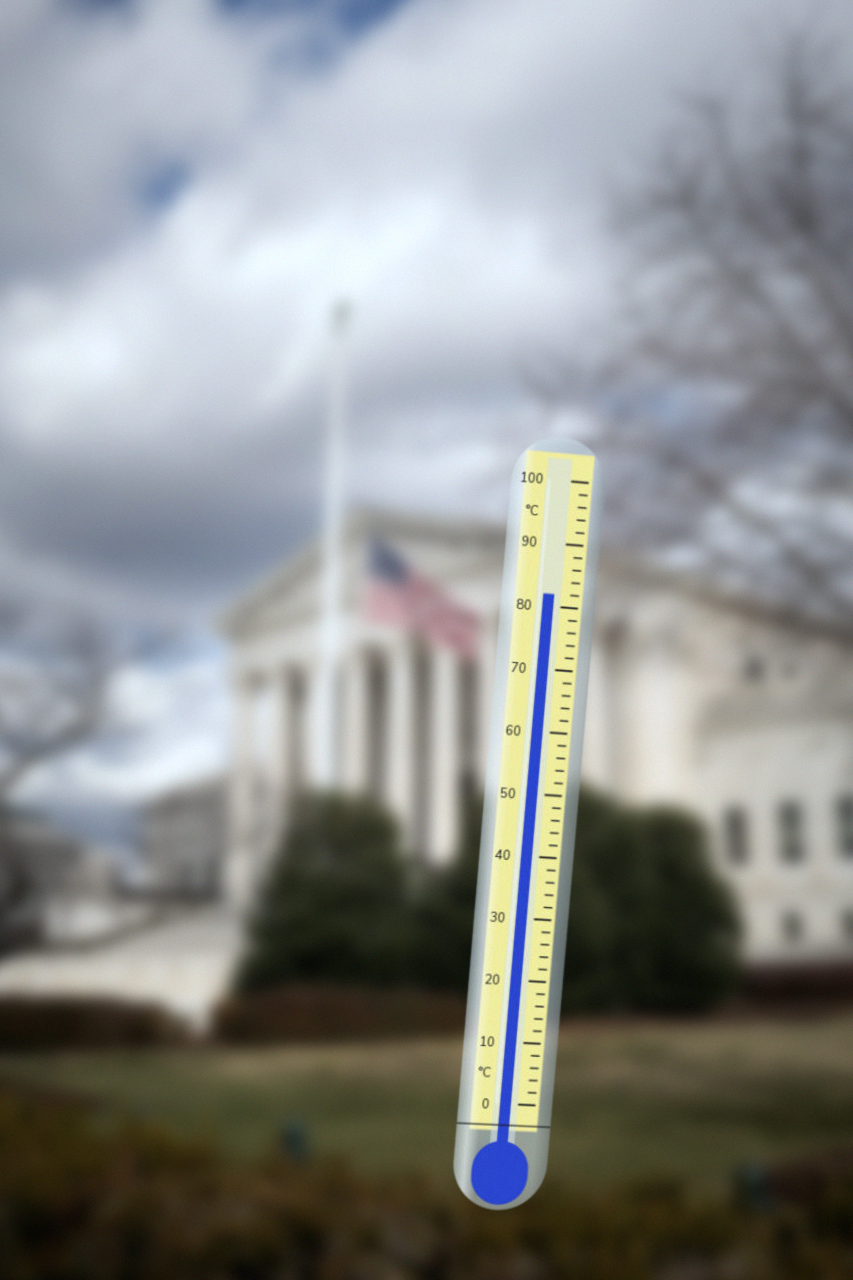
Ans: 82 °C
